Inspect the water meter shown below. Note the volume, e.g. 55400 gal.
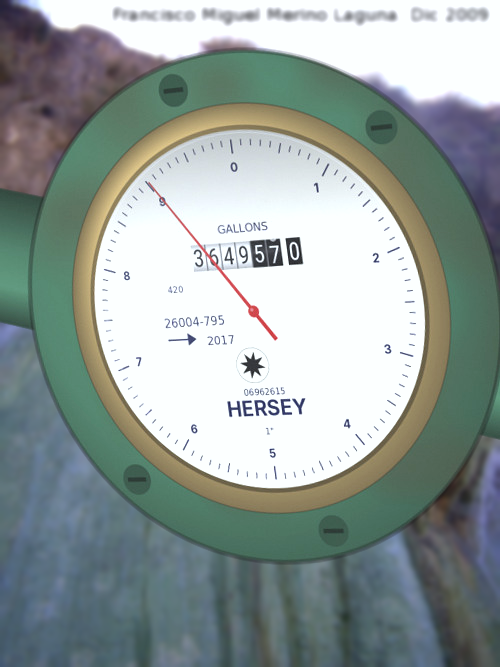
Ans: 3649569.0 gal
